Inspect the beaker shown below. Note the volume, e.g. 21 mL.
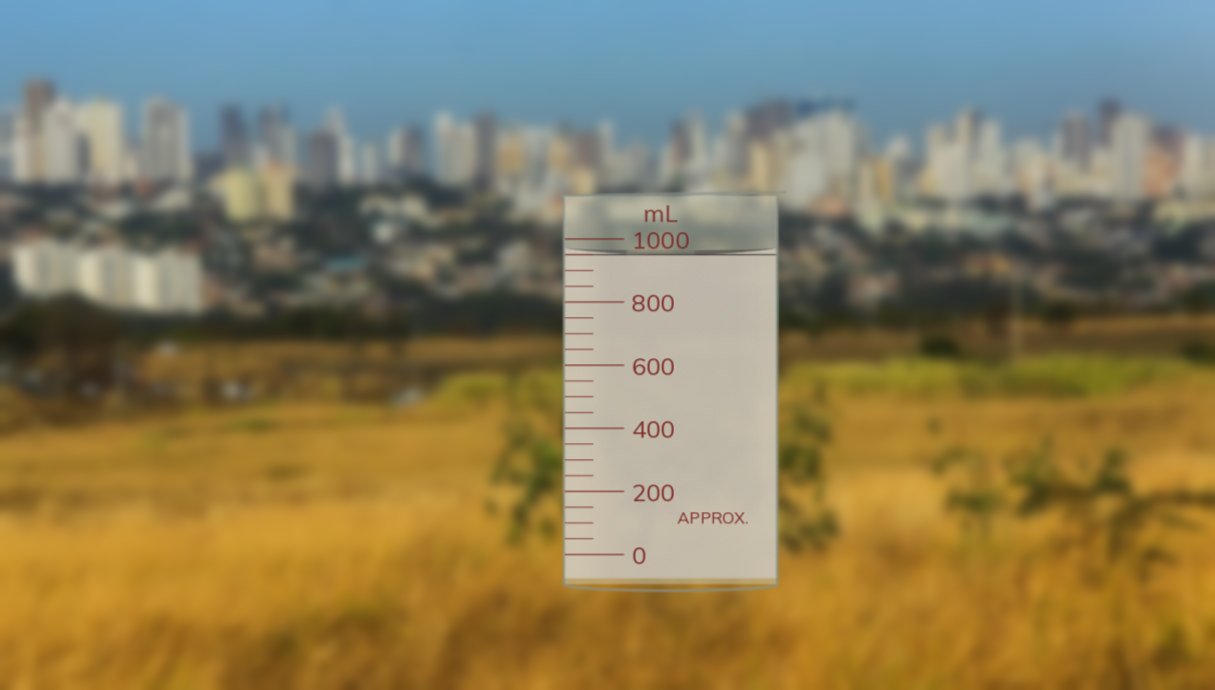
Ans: 950 mL
